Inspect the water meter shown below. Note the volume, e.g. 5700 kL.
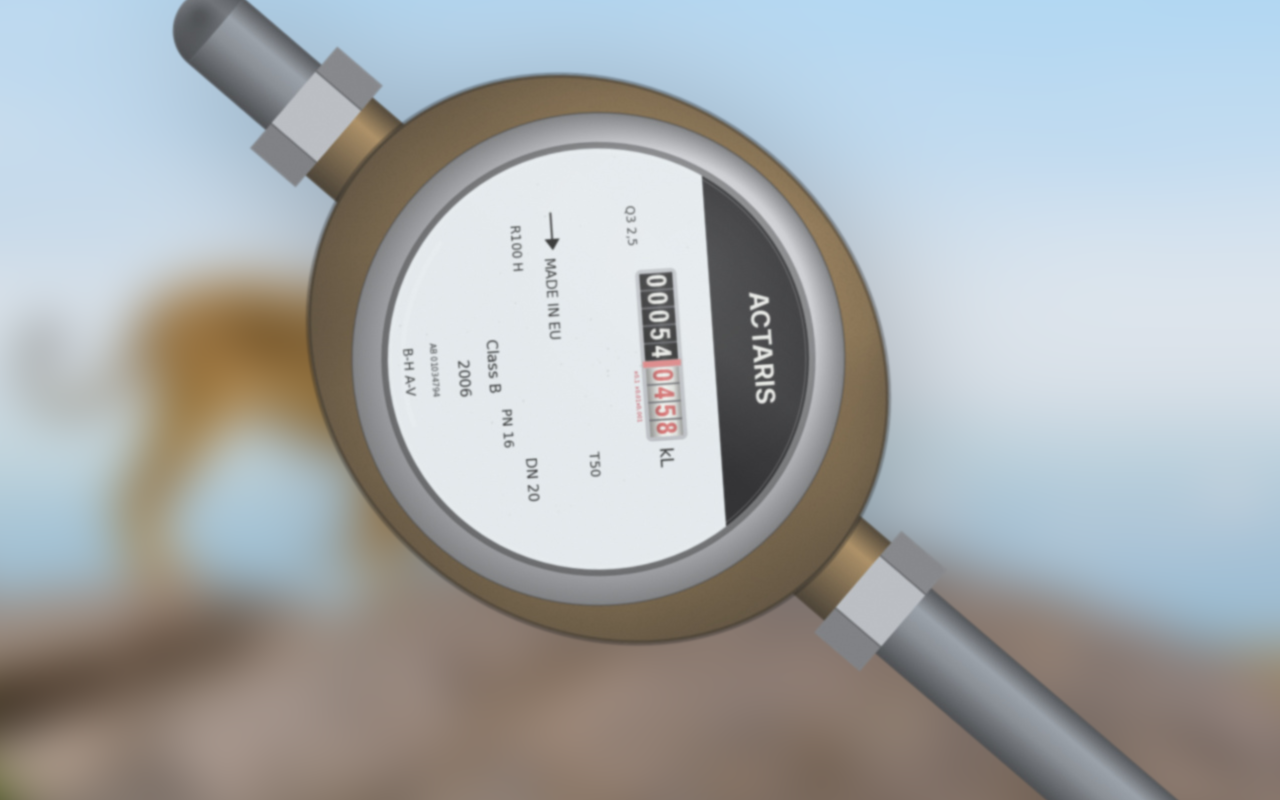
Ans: 54.0458 kL
